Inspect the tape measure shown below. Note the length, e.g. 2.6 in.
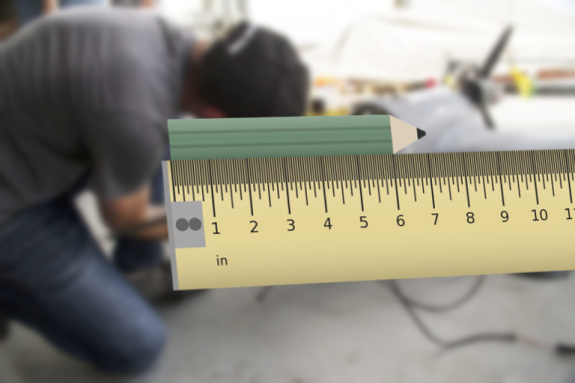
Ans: 7 in
